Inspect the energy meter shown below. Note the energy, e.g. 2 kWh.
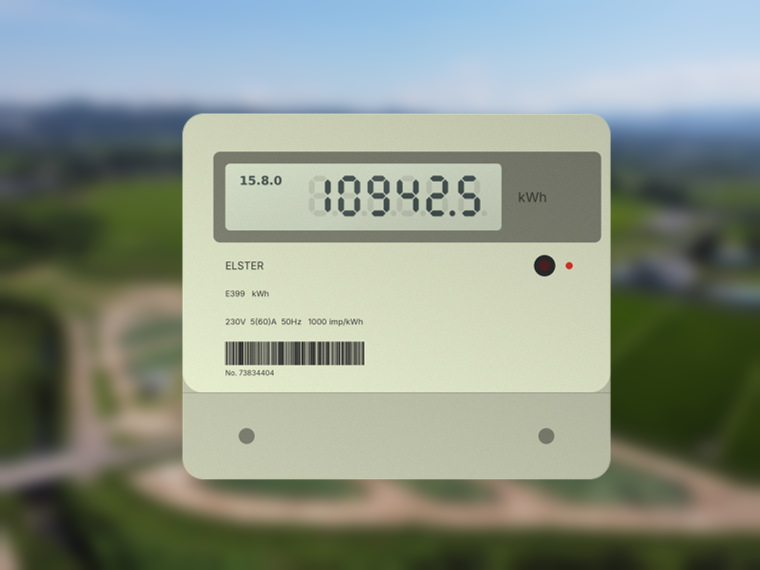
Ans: 10942.5 kWh
